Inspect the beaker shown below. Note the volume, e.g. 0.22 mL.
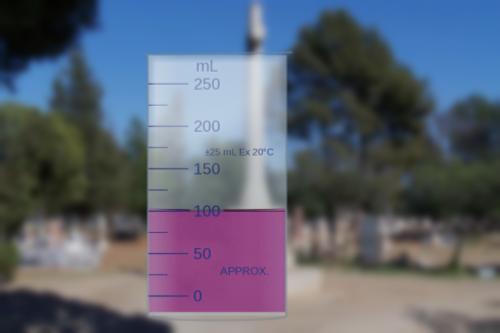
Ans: 100 mL
